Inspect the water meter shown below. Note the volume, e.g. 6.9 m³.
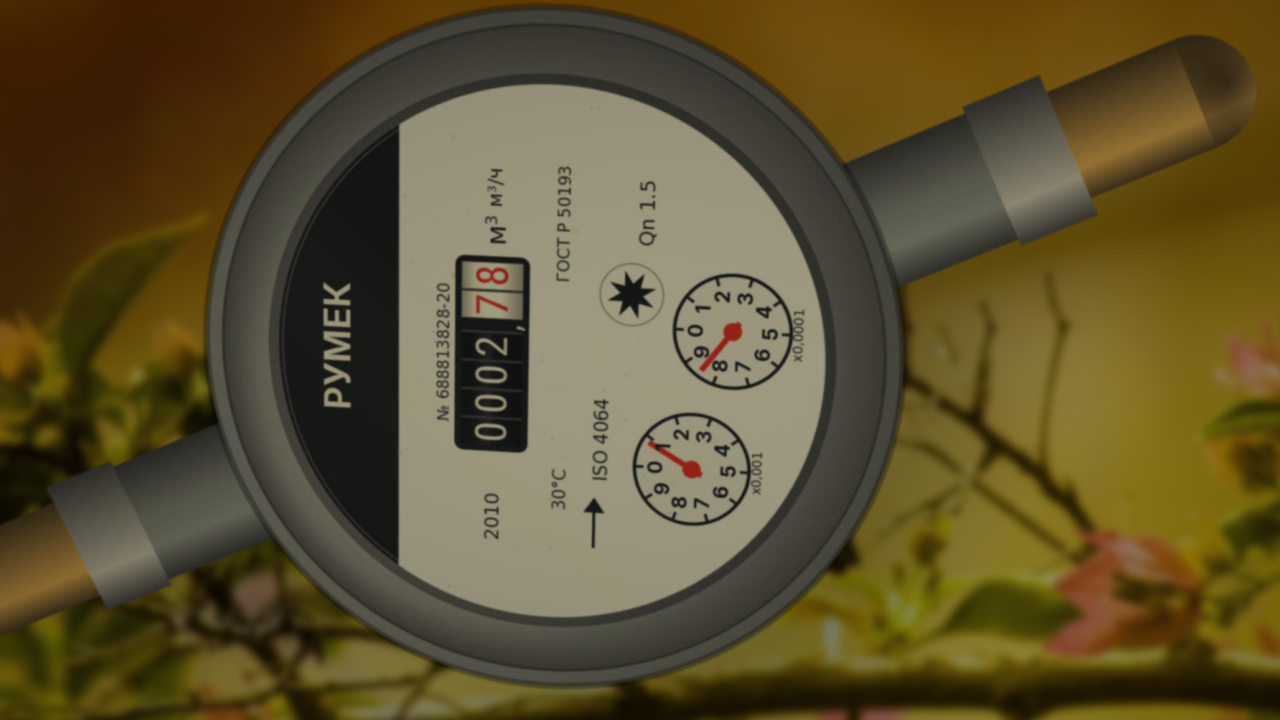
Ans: 2.7808 m³
